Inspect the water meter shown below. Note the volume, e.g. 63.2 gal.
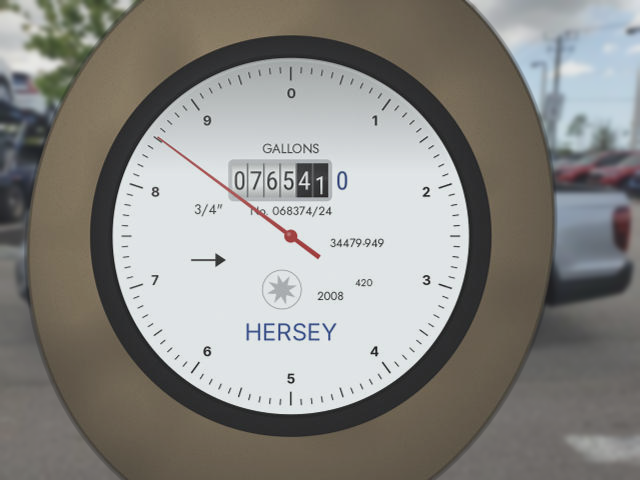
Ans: 765408.5 gal
